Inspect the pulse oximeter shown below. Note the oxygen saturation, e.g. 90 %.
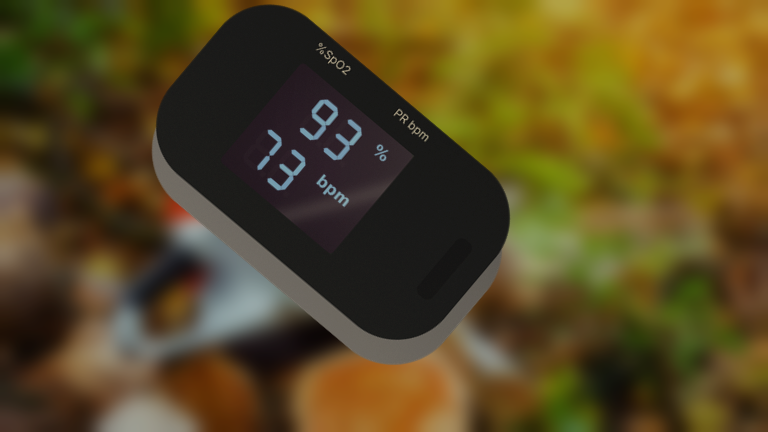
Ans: 93 %
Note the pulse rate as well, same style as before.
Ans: 73 bpm
